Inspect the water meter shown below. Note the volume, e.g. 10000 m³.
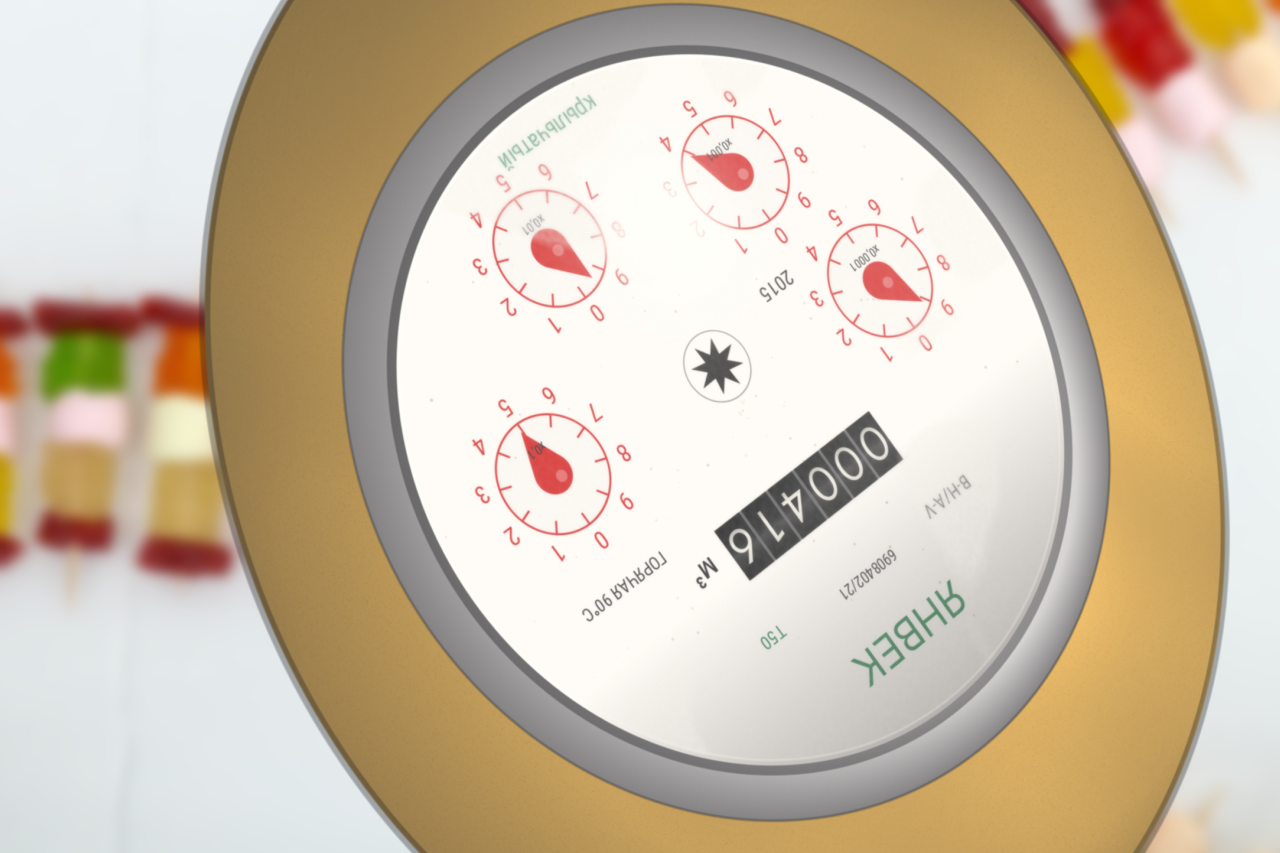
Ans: 416.4939 m³
